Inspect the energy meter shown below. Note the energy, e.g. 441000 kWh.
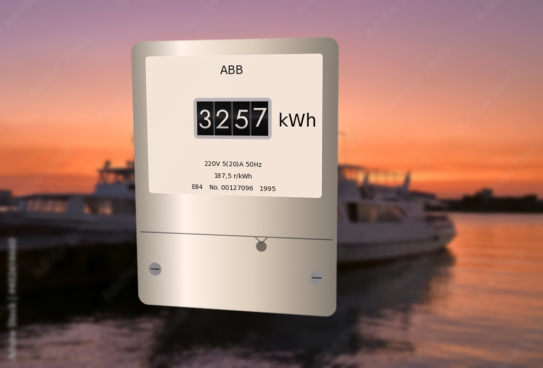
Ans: 3257 kWh
